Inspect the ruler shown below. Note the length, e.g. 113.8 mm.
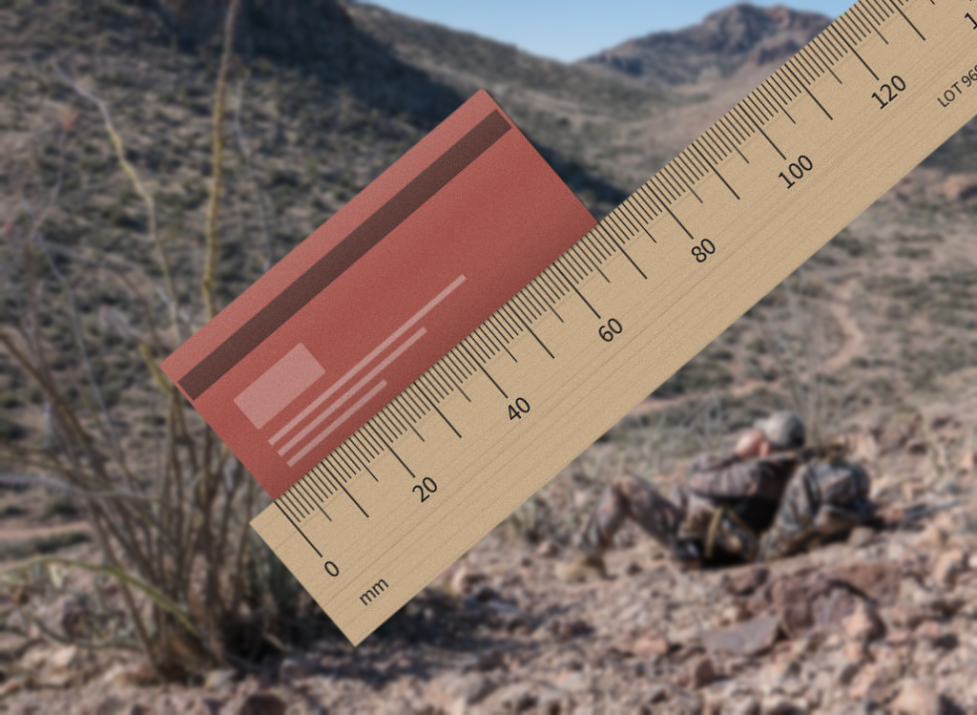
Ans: 70 mm
